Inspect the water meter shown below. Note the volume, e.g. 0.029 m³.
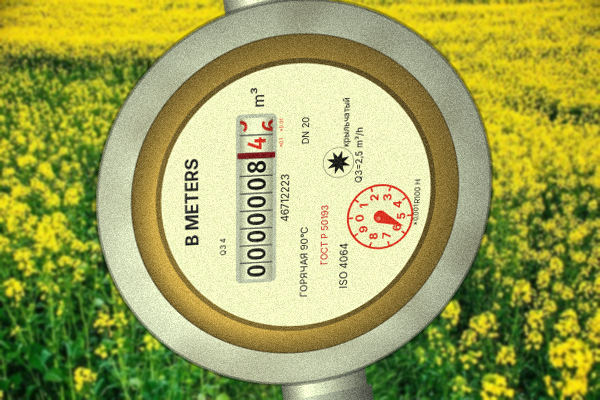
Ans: 8.455 m³
